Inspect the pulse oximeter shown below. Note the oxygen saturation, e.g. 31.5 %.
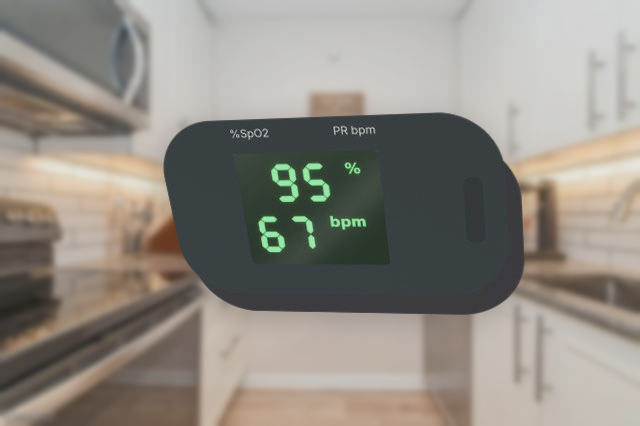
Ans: 95 %
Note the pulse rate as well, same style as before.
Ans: 67 bpm
